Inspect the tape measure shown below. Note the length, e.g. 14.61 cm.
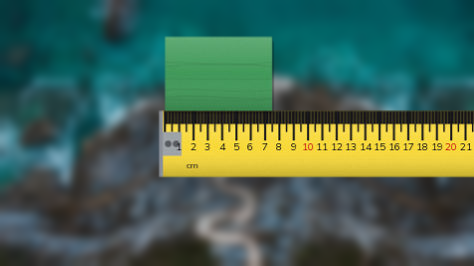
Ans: 7.5 cm
